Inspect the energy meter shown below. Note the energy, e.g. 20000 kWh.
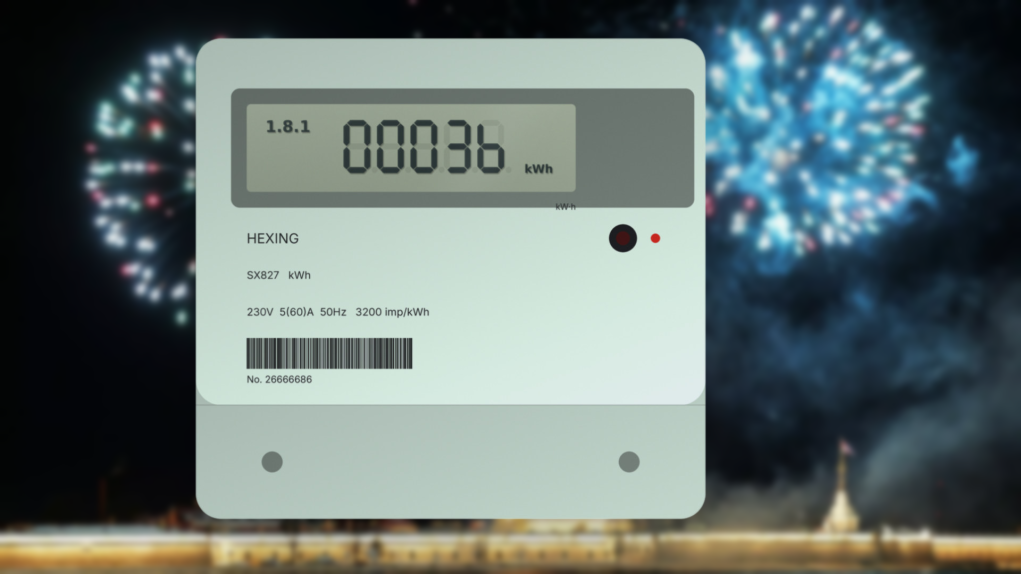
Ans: 36 kWh
